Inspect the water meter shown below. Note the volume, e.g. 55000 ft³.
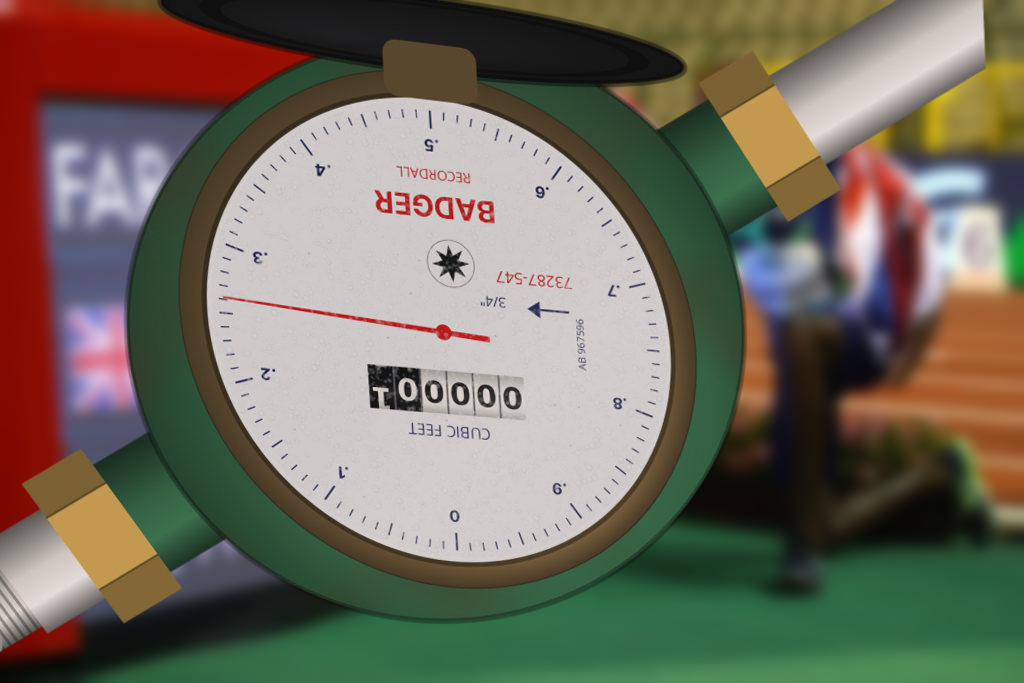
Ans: 1.26 ft³
